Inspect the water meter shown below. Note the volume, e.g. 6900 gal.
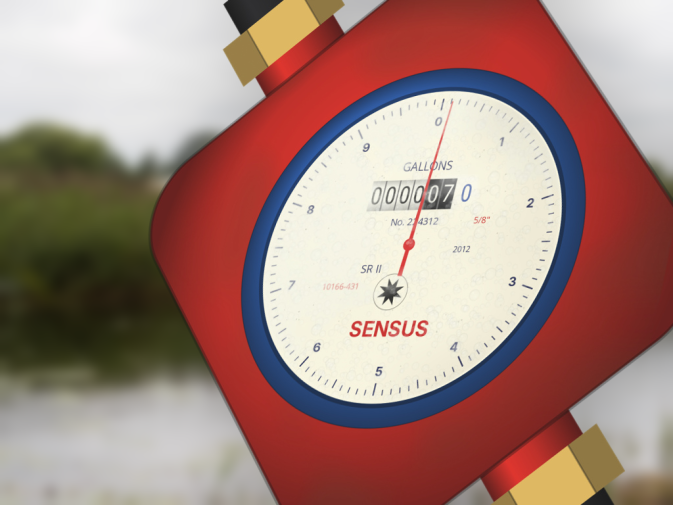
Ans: 70.1 gal
